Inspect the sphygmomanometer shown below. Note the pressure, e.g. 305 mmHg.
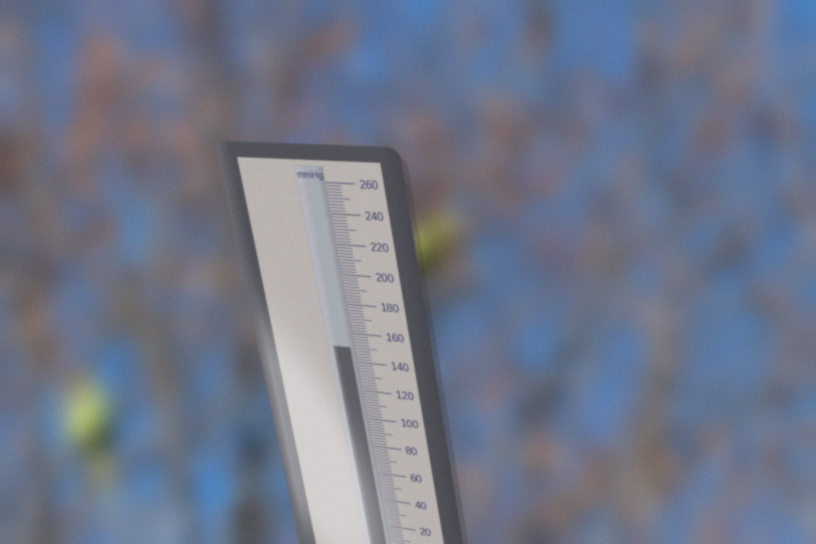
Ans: 150 mmHg
